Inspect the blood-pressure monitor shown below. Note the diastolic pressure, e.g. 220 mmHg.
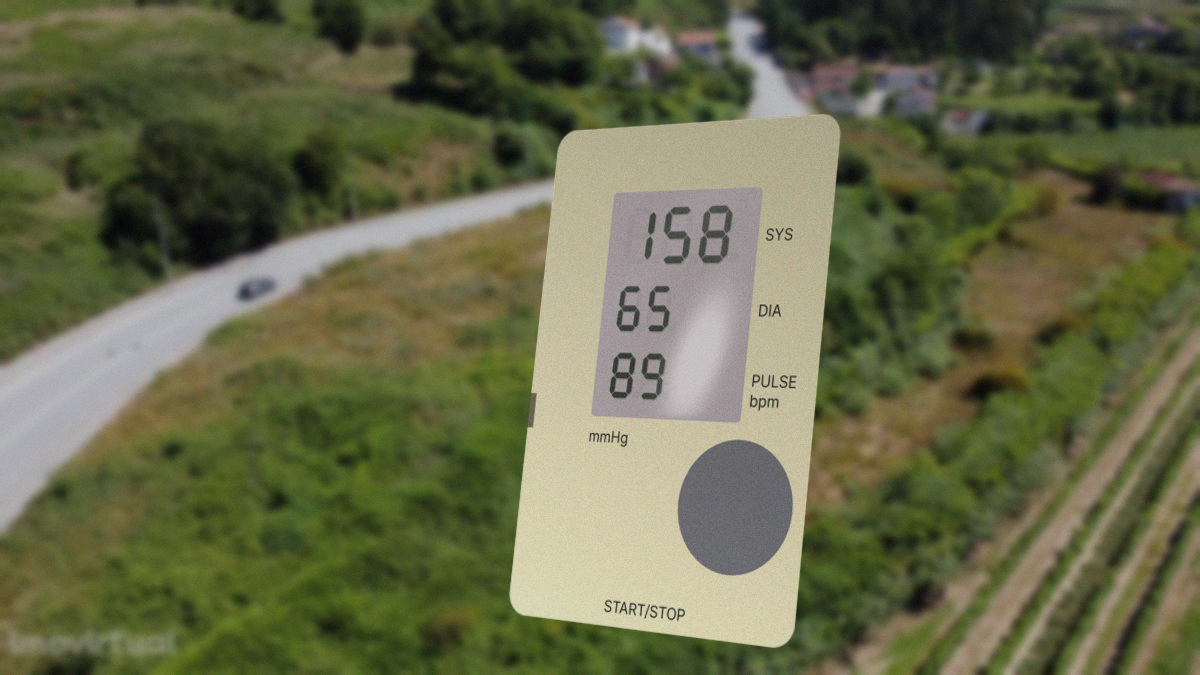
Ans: 65 mmHg
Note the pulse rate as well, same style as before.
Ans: 89 bpm
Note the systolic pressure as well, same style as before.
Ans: 158 mmHg
